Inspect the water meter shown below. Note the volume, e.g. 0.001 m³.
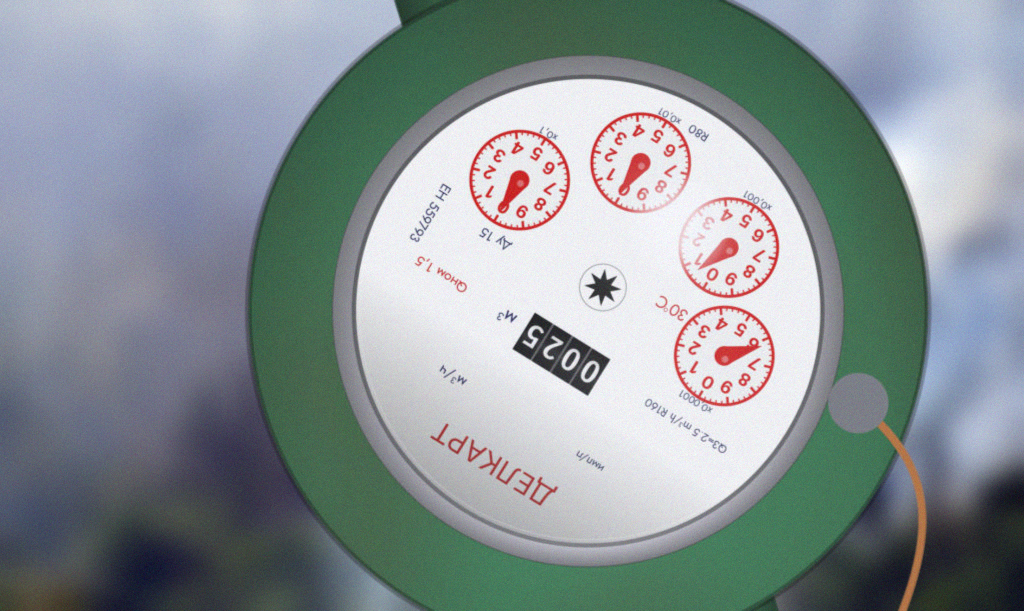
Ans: 25.0006 m³
